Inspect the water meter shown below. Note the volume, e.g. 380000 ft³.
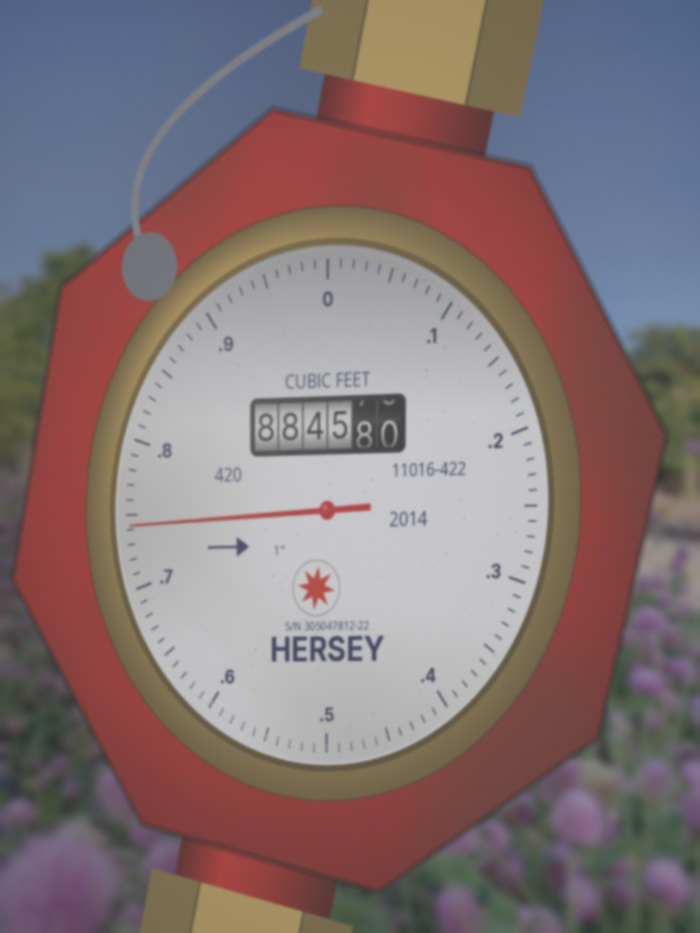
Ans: 884579.74 ft³
